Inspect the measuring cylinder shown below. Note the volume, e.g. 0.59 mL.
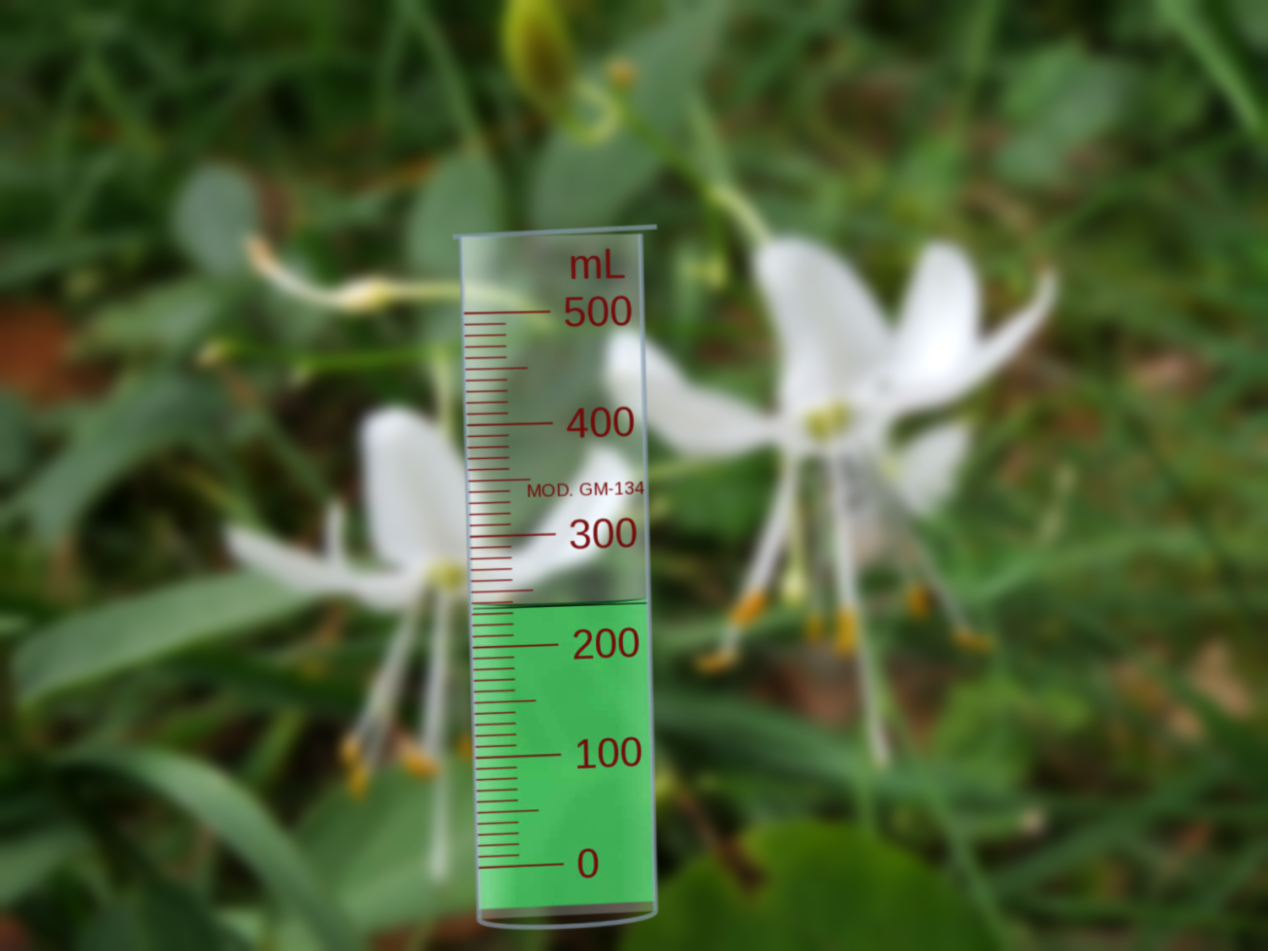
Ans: 235 mL
